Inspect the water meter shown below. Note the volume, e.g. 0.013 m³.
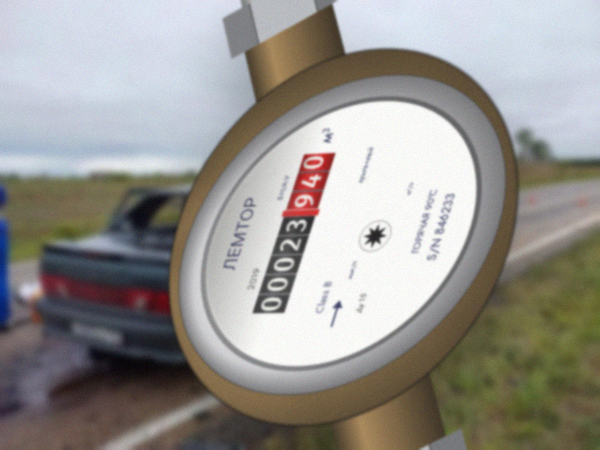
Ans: 23.940 m³
